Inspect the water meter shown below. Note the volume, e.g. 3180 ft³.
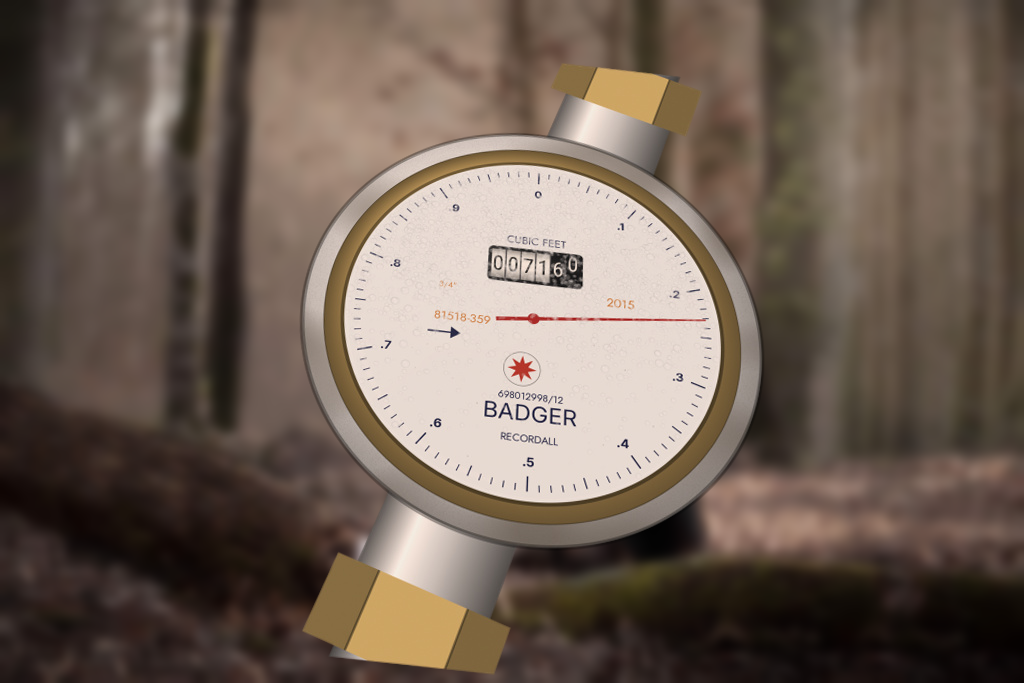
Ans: 7160.23 ft³
